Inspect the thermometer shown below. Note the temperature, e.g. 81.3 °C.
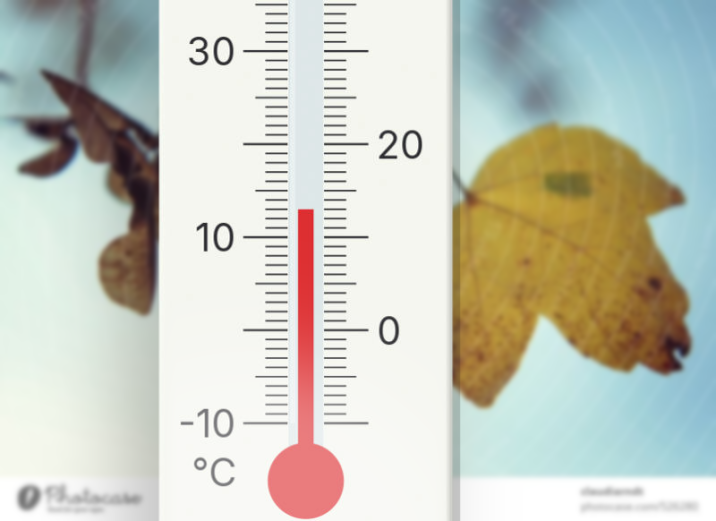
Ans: 13 °C
